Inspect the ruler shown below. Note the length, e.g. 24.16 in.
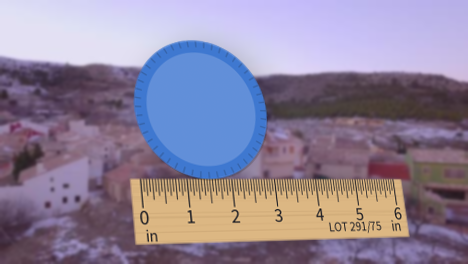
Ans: 3 in
